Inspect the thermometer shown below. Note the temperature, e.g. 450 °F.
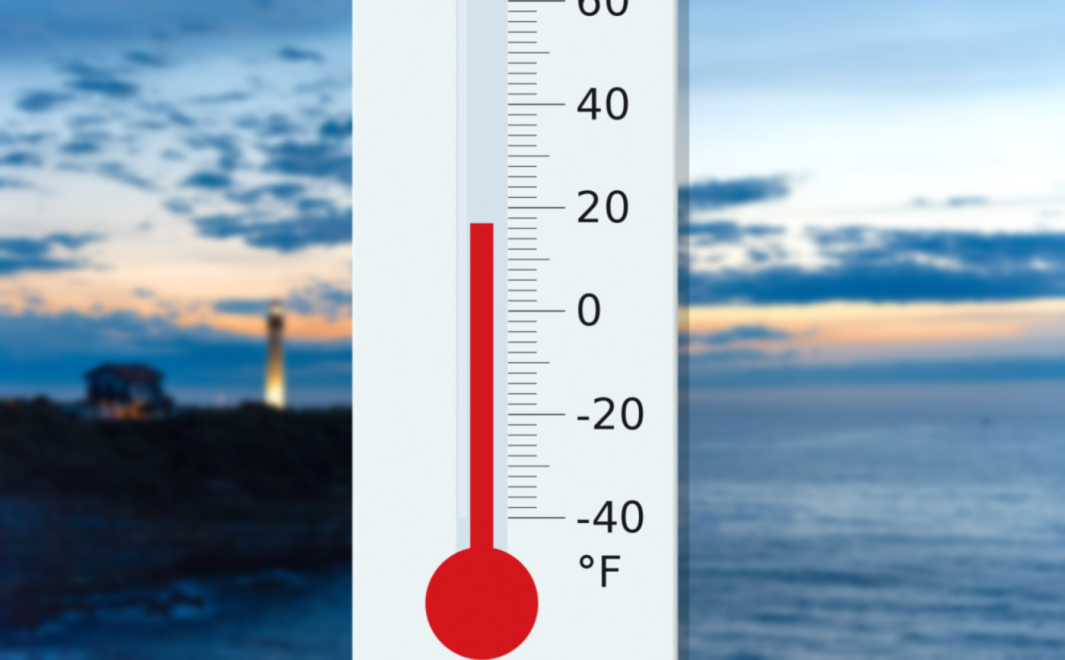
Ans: 17 °F
